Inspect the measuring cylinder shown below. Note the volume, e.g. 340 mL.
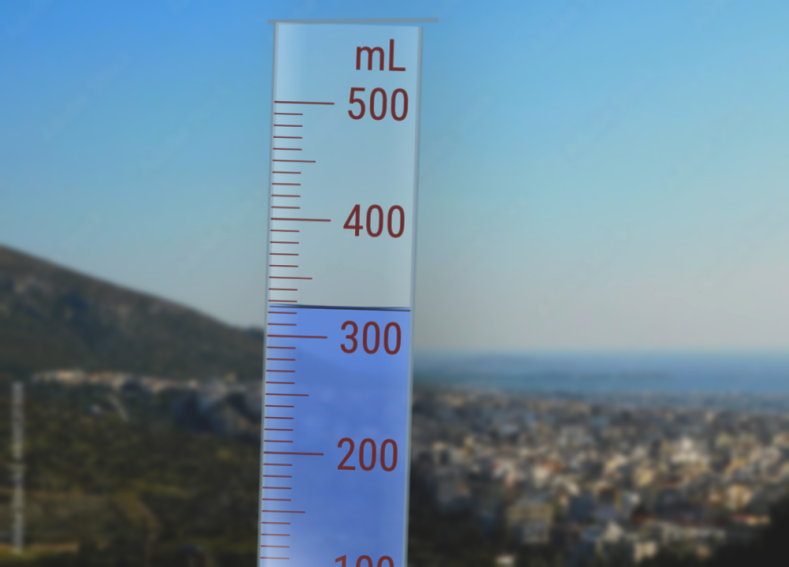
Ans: 325 mL
